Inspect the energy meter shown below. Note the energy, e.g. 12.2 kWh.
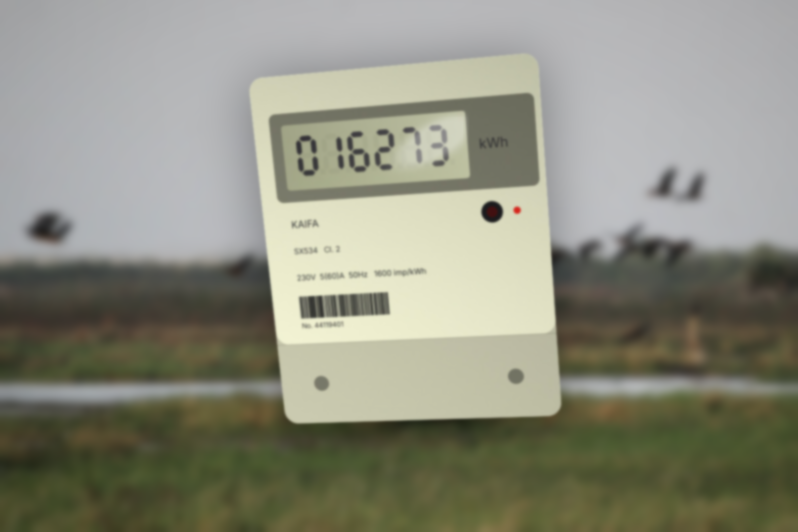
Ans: 16273 kWh
